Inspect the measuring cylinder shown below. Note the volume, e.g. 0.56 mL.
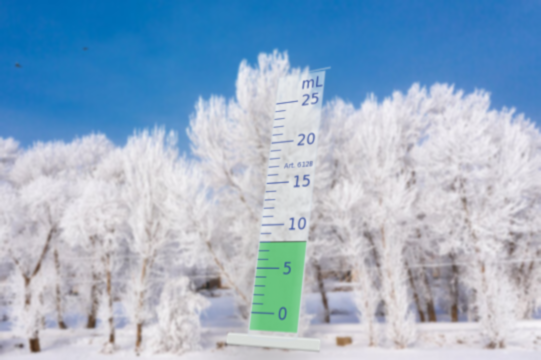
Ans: 8 mL
